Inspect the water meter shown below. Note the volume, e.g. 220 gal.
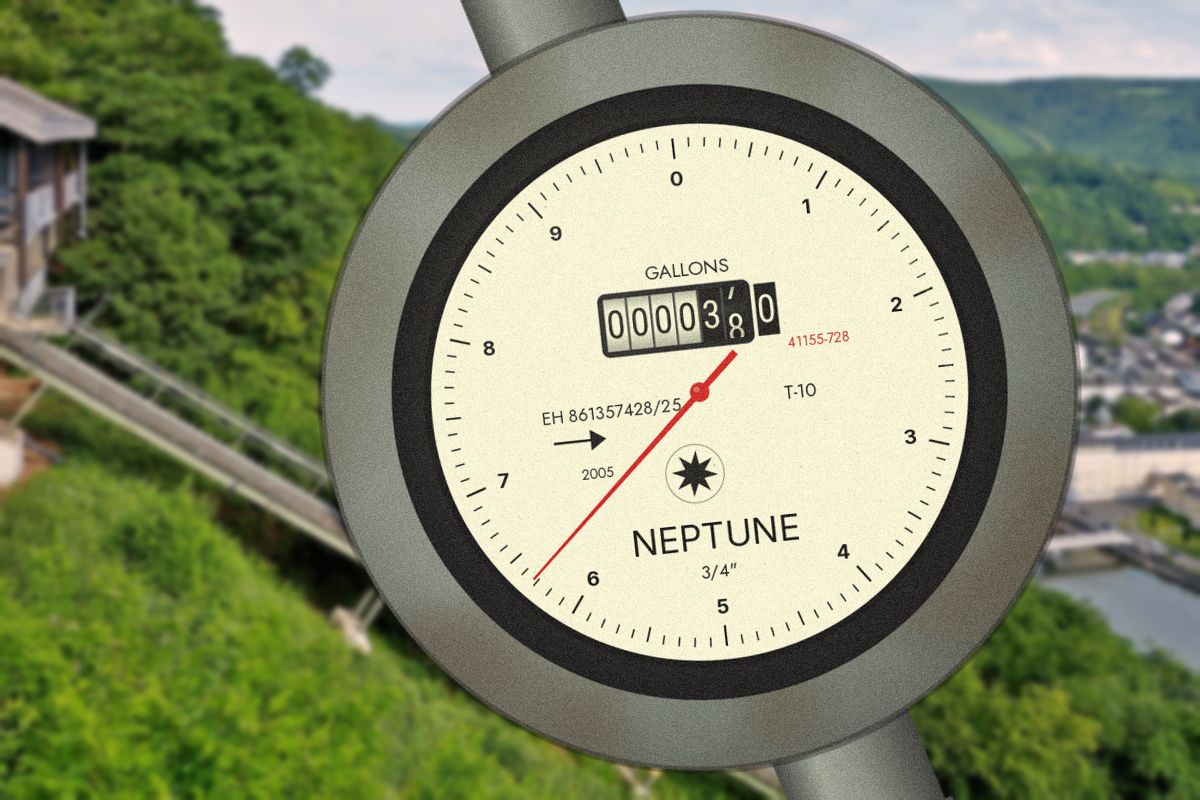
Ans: 376.3 gal
